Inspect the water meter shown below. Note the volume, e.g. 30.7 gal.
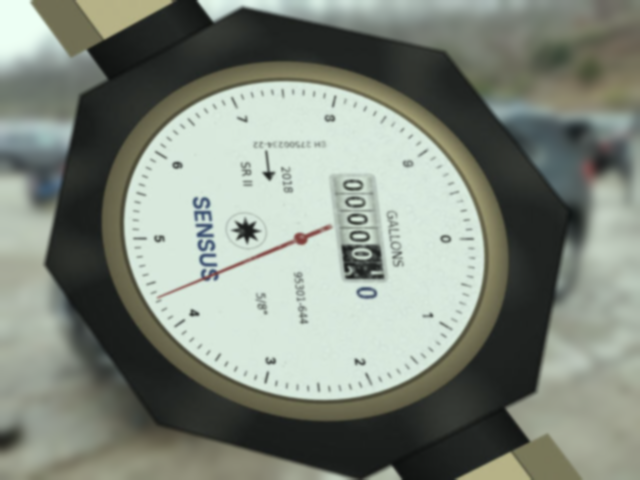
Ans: 14.3 gal
